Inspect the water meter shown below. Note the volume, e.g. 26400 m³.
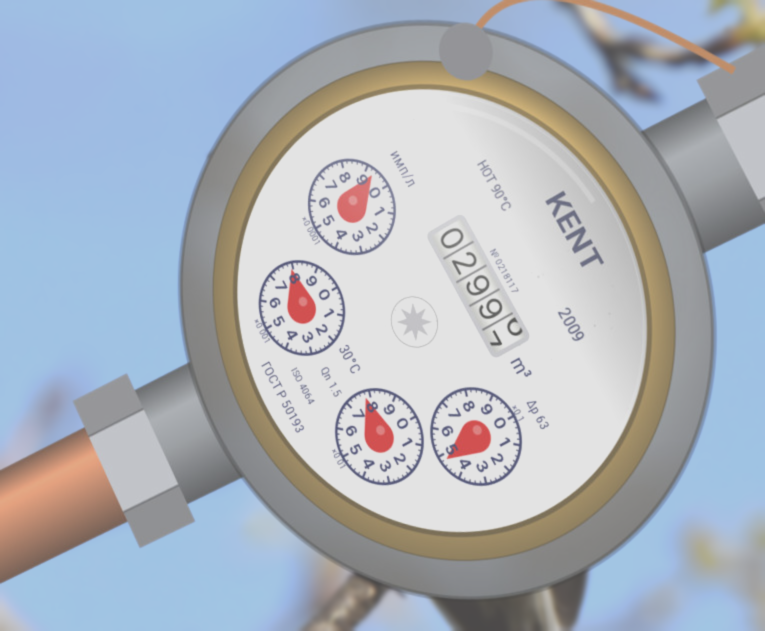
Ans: 2996.4779 m³
